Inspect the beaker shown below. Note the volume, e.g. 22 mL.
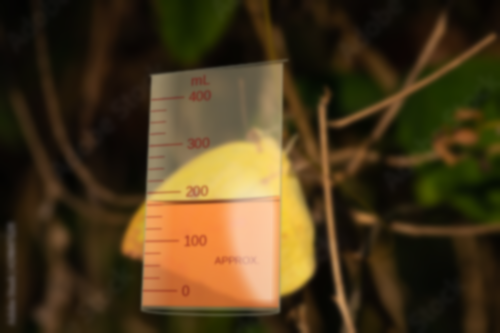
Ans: 175 mL
